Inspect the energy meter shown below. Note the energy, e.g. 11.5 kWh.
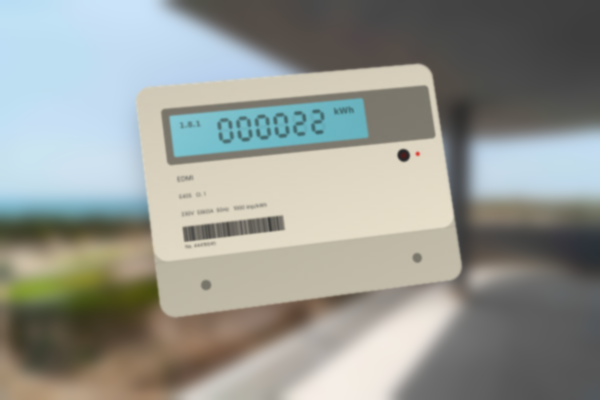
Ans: 22 kWh
